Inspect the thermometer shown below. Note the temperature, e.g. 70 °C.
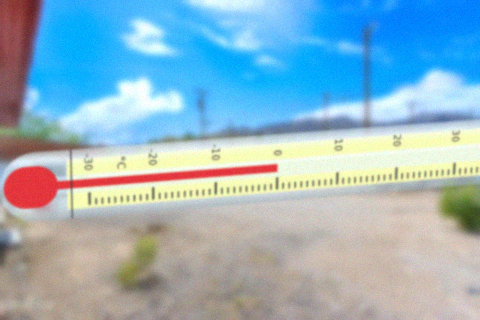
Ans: 0 °C
